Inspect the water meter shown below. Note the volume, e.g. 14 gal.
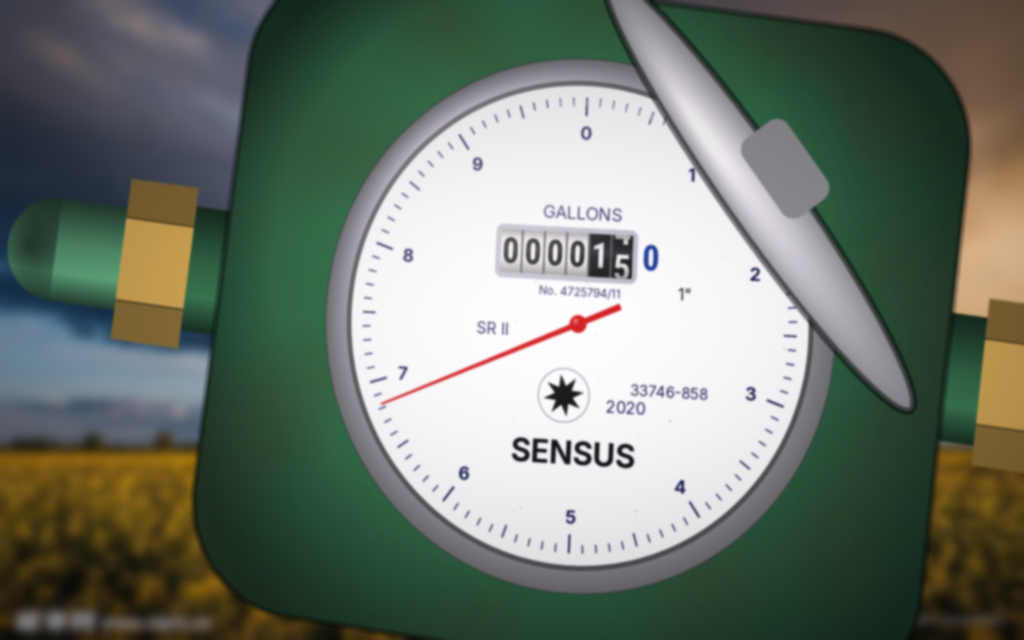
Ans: 146.8 gal
